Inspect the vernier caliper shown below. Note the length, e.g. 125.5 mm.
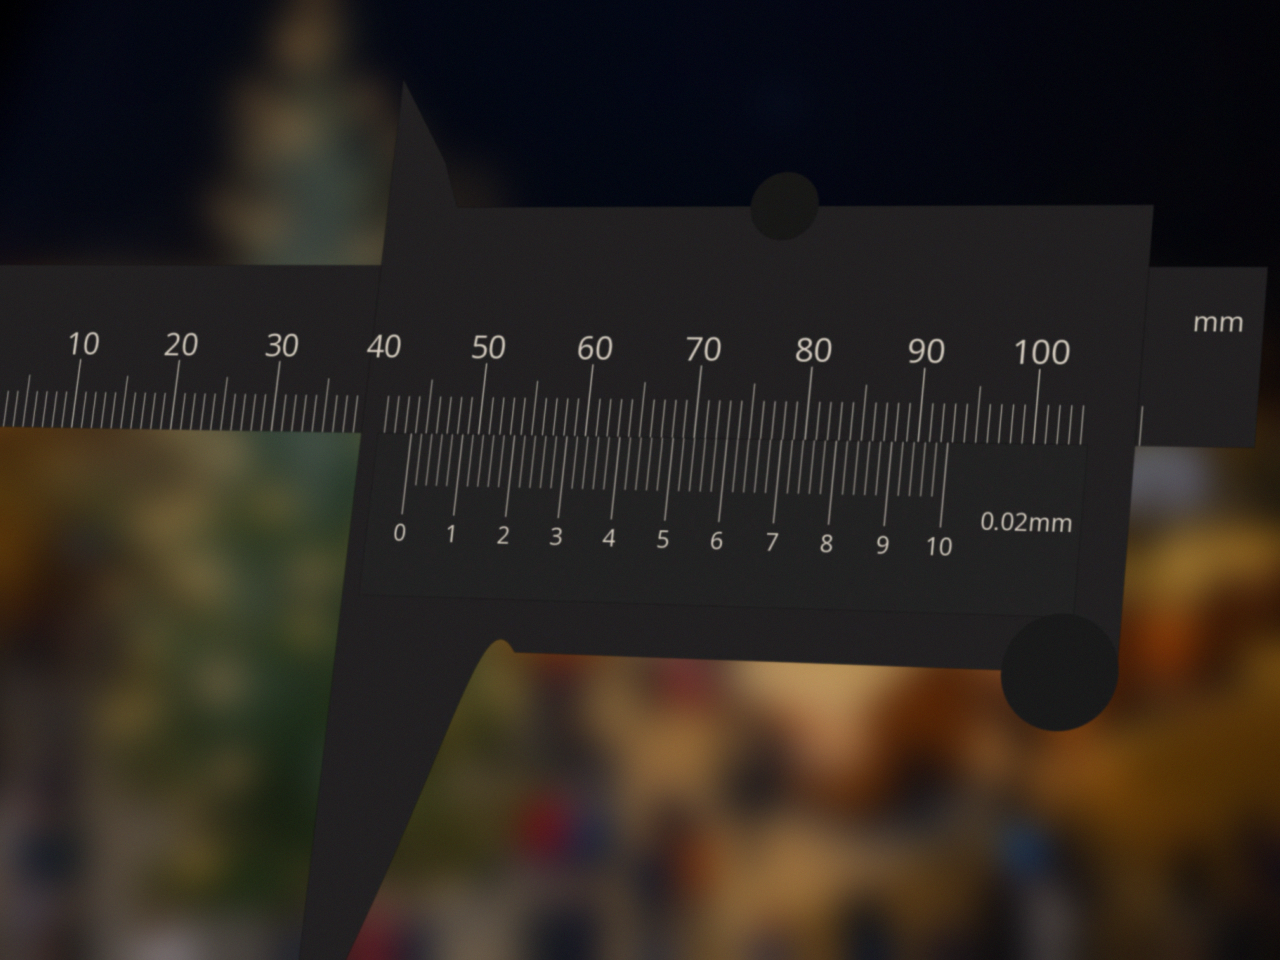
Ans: 43.6 mm
